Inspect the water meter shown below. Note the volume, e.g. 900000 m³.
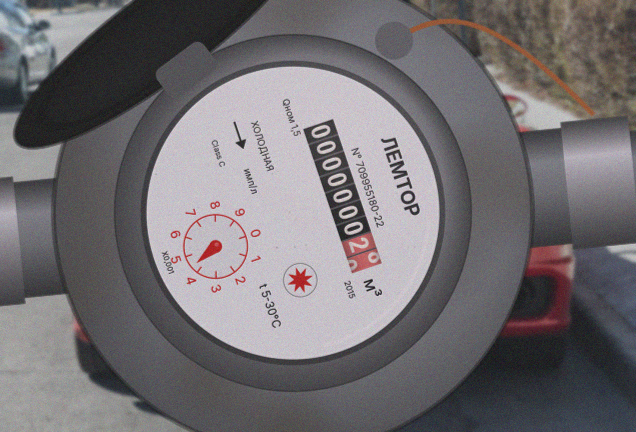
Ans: 0.284 m³
